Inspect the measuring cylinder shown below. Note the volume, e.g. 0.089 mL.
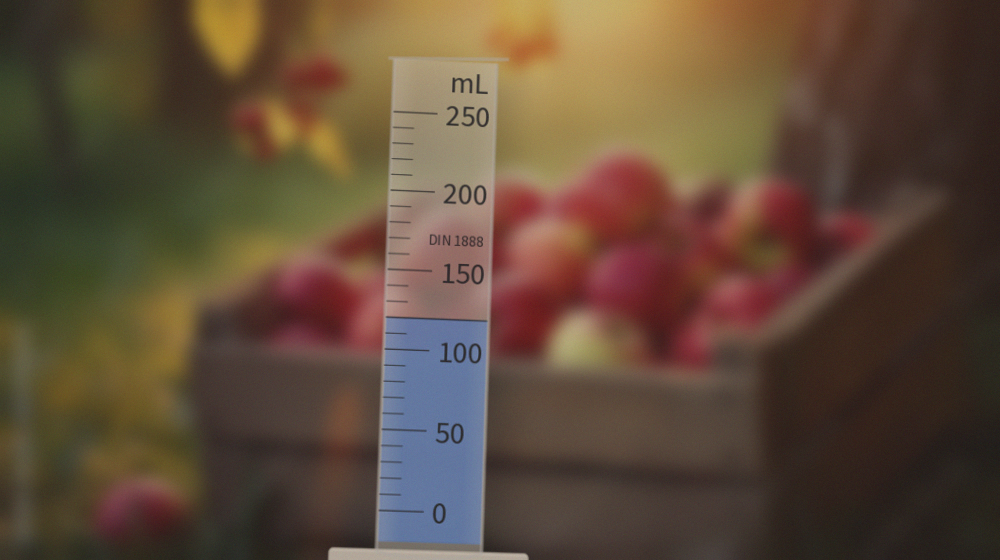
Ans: 120 mL
